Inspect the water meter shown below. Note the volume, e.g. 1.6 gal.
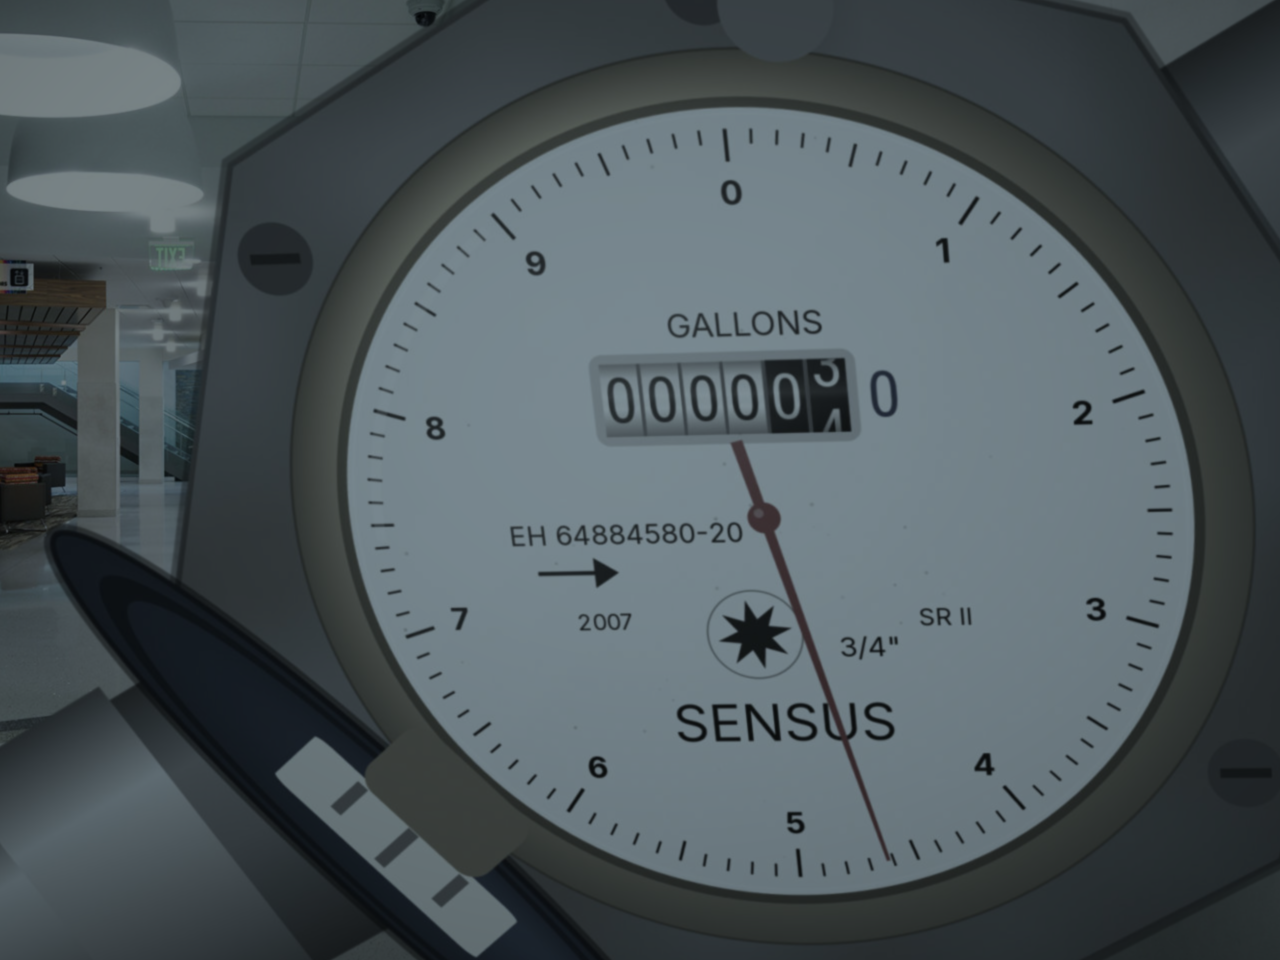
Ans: 34.6 gal
